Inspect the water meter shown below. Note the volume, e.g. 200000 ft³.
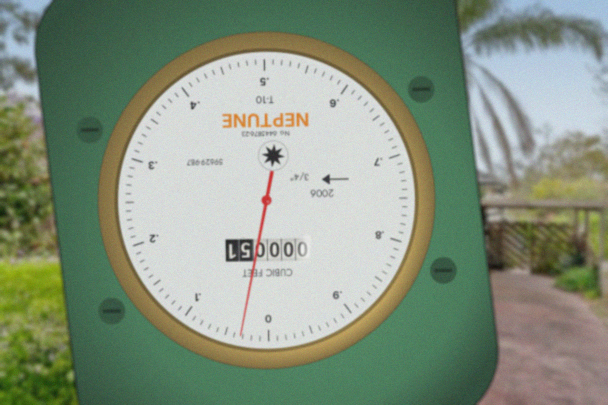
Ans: 51.03 ft³
